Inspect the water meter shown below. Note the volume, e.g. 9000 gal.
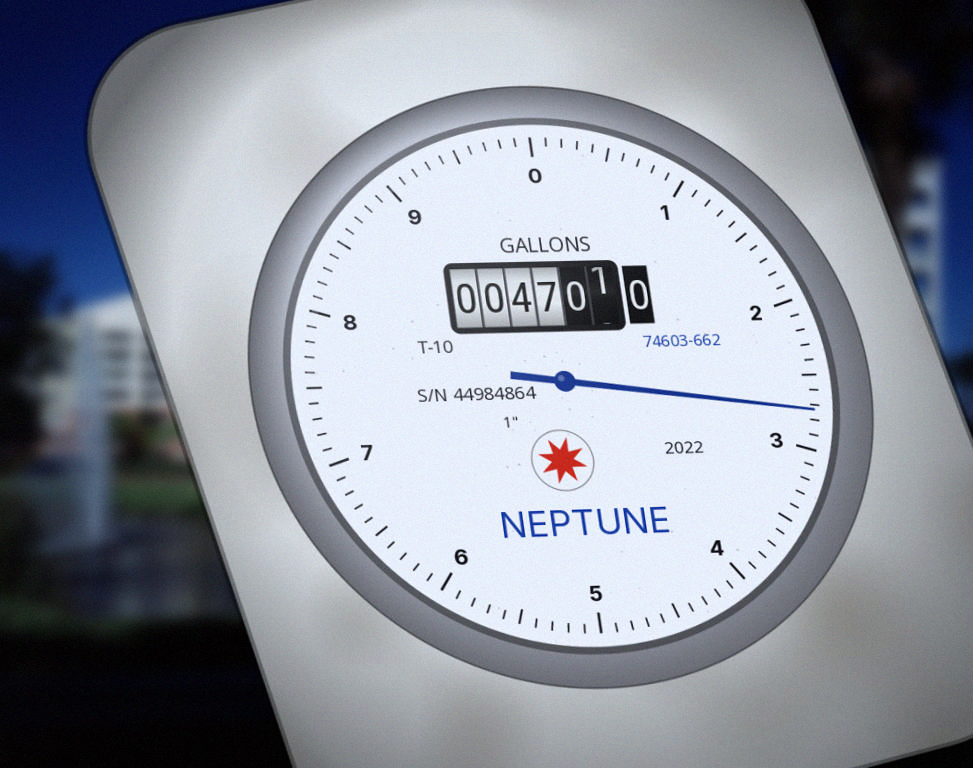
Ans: 47012.7 gal
